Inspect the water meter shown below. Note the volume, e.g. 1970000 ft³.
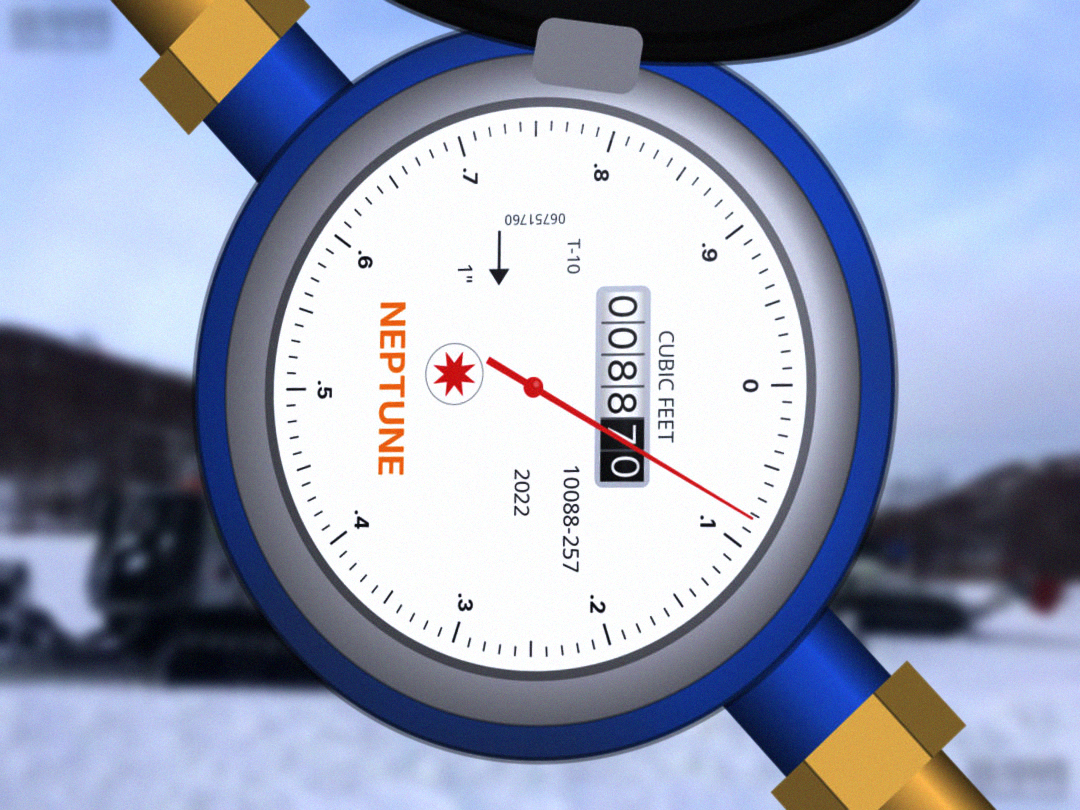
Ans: 8870.08 ft³
